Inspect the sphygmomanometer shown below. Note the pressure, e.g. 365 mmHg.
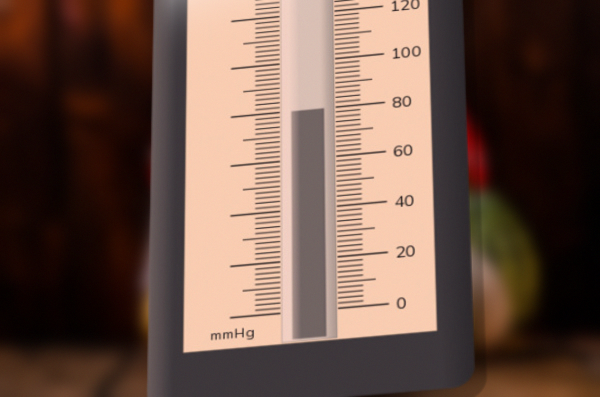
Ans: 80 mmHg
